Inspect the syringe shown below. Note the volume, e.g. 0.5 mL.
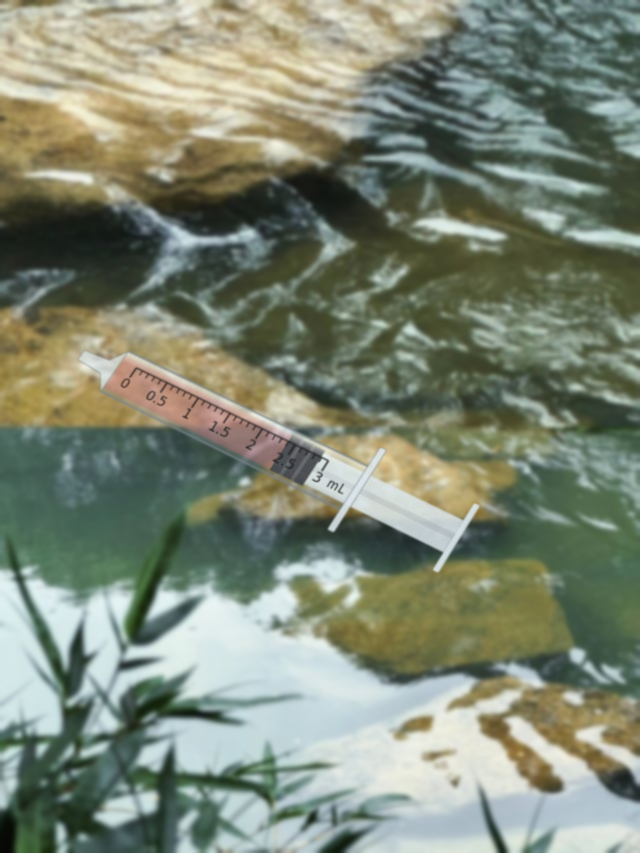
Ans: 2.4 mL
